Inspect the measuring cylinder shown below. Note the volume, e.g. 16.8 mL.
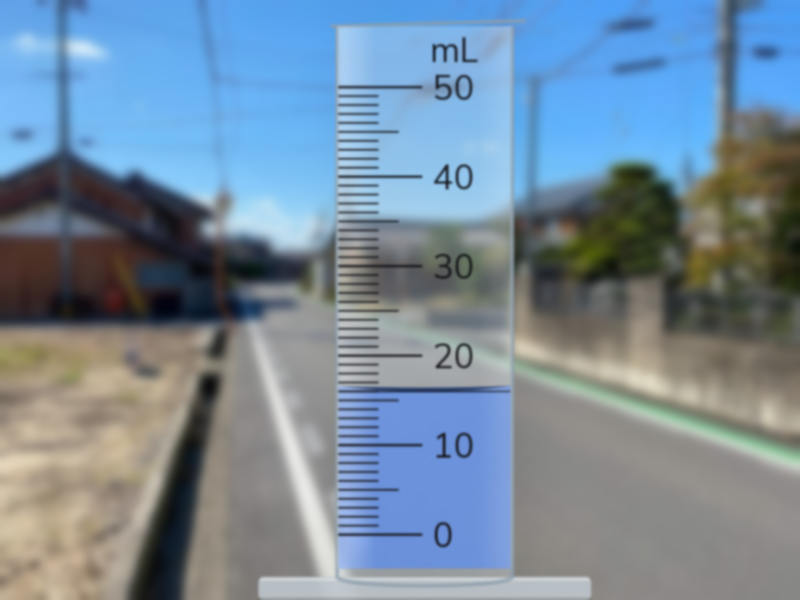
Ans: 16 mL
